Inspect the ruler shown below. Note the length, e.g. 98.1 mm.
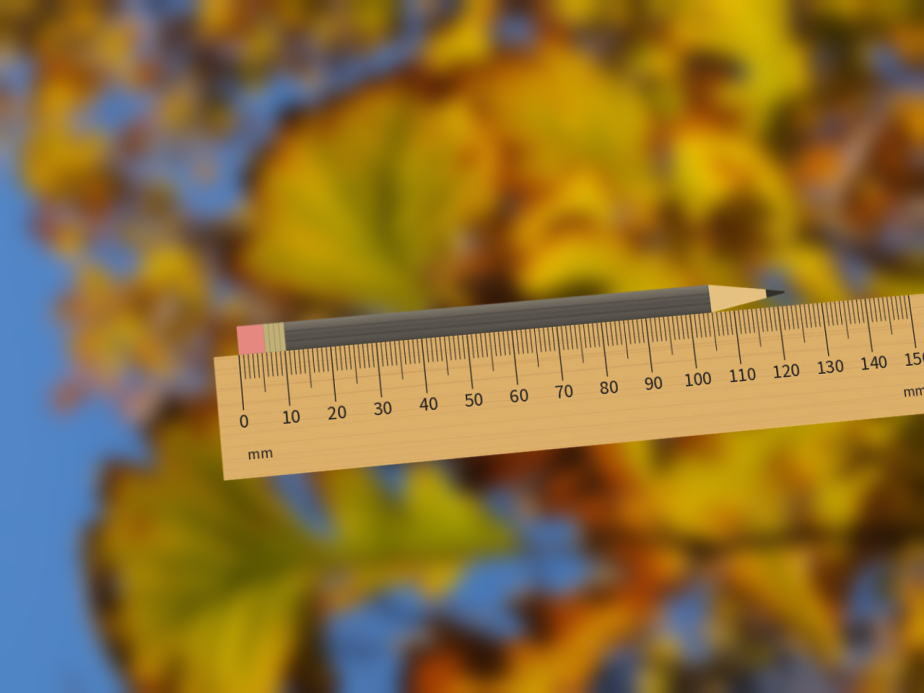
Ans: 122 mm
